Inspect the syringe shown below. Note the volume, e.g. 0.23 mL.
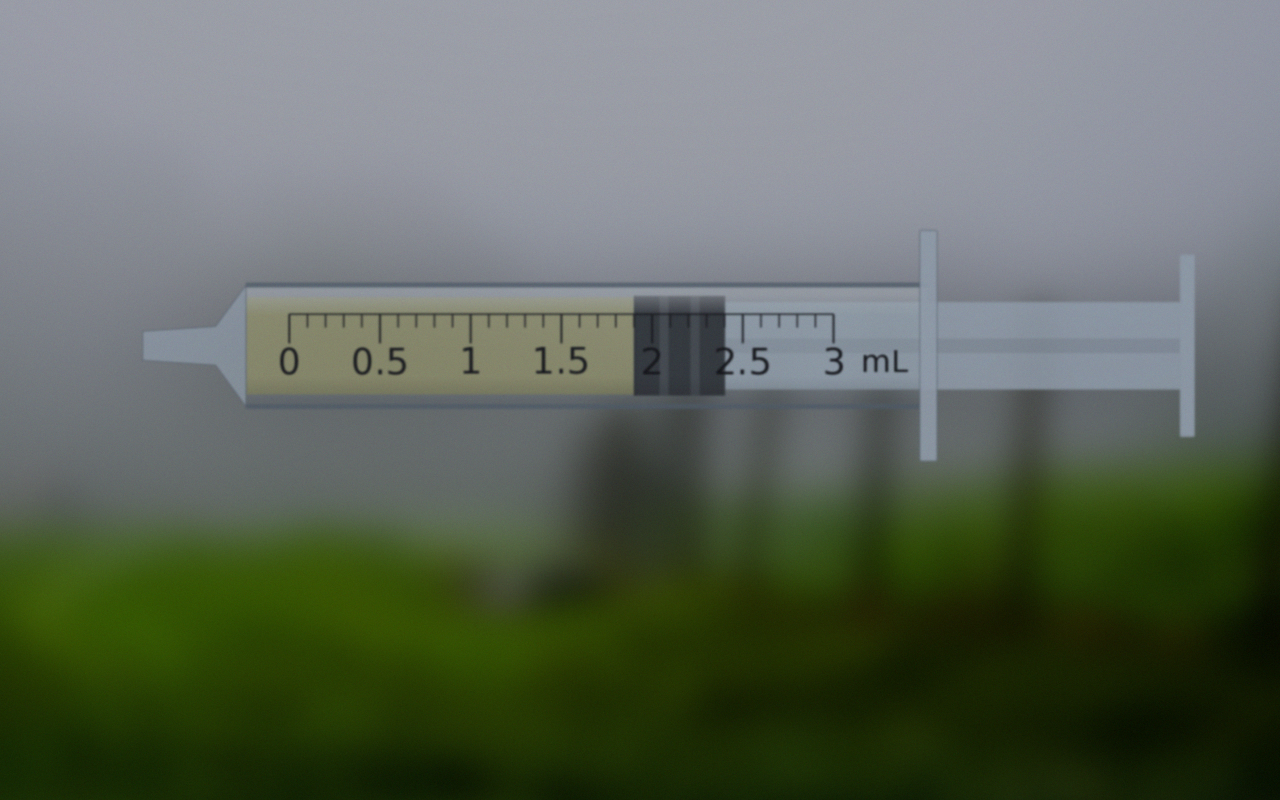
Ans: 1.9 mL
